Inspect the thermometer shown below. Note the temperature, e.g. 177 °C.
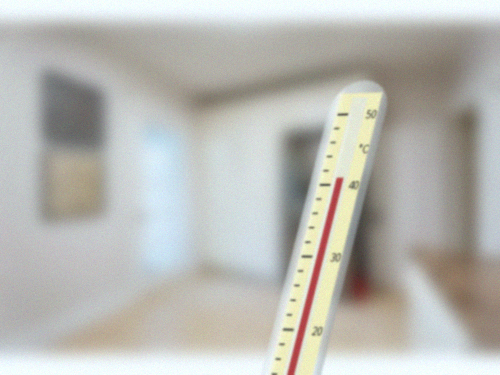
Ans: 41 °C
